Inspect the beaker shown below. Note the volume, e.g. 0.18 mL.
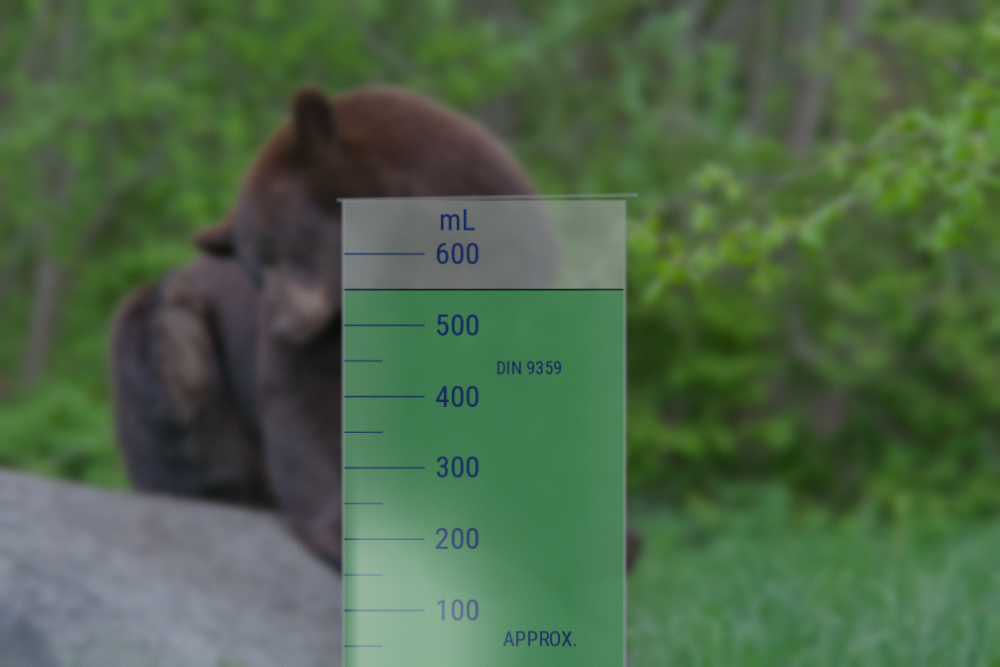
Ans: 550 mL
